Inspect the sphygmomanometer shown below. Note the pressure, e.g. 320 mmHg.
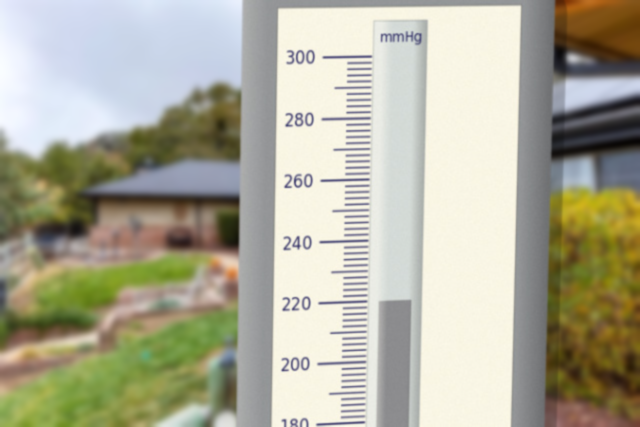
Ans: 220 mmHg
